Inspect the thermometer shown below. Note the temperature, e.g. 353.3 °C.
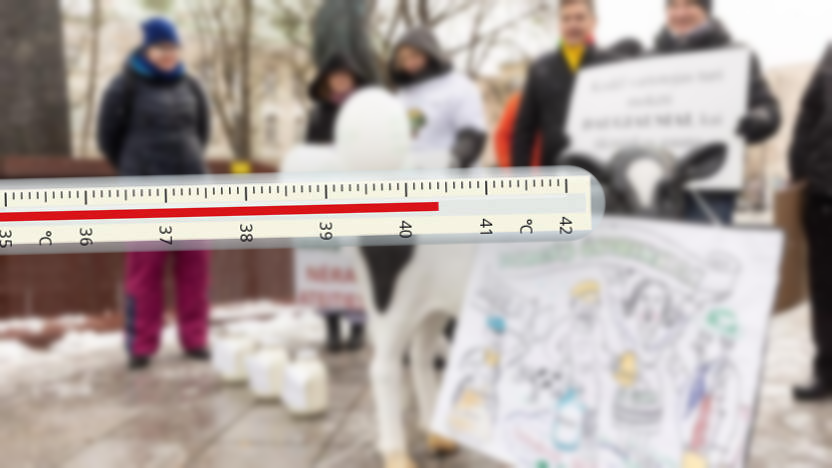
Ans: 40.4 °C
